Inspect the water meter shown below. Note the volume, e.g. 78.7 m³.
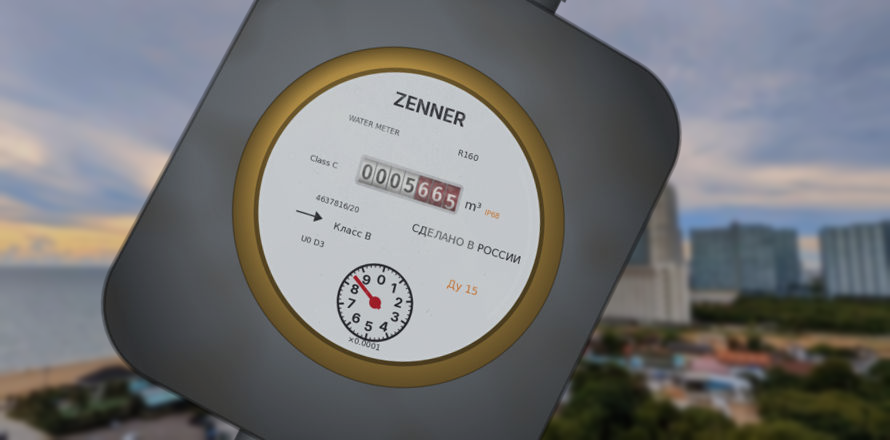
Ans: 5.6648 m³
